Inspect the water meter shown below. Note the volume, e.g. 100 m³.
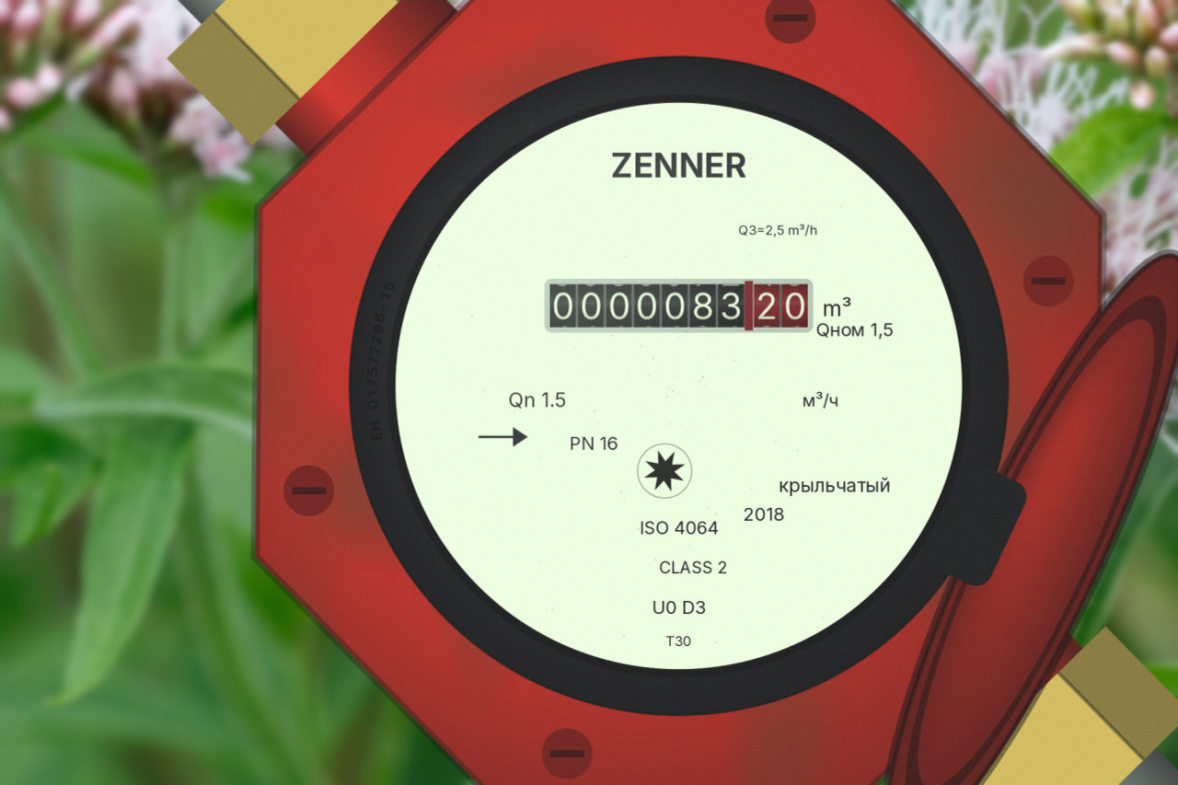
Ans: 83.20 m³
